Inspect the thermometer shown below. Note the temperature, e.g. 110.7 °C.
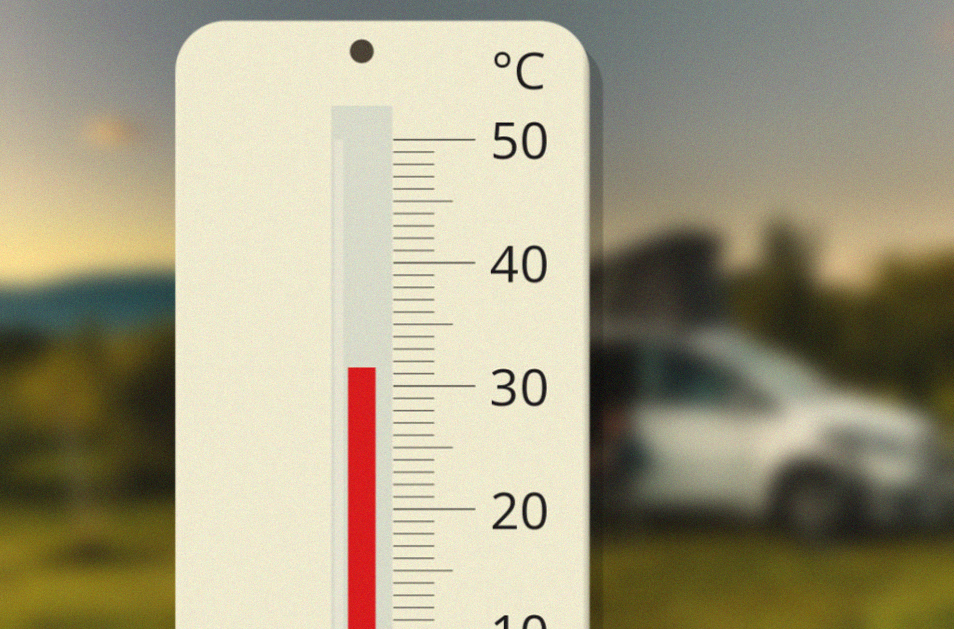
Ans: 31.5 °C
